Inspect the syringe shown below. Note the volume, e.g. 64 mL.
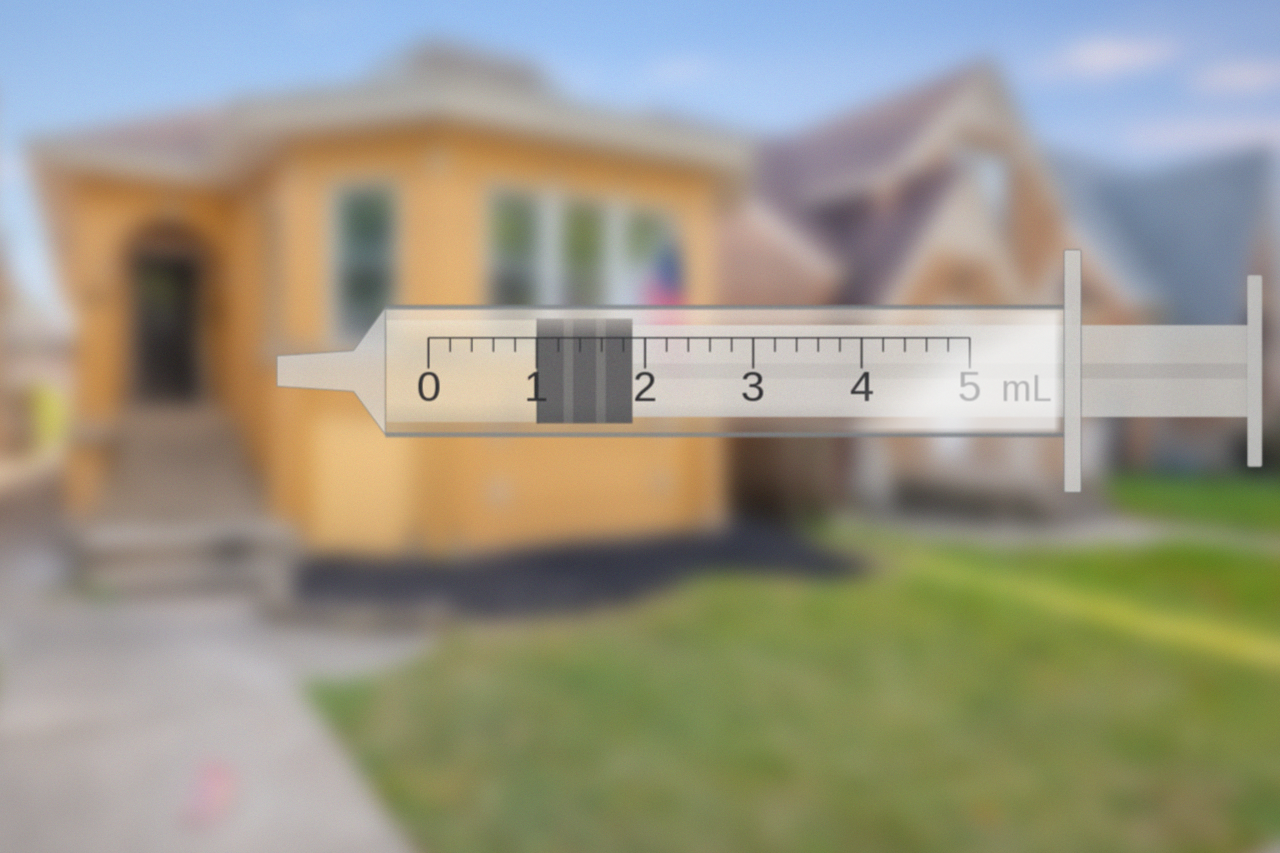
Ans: 1 mL
